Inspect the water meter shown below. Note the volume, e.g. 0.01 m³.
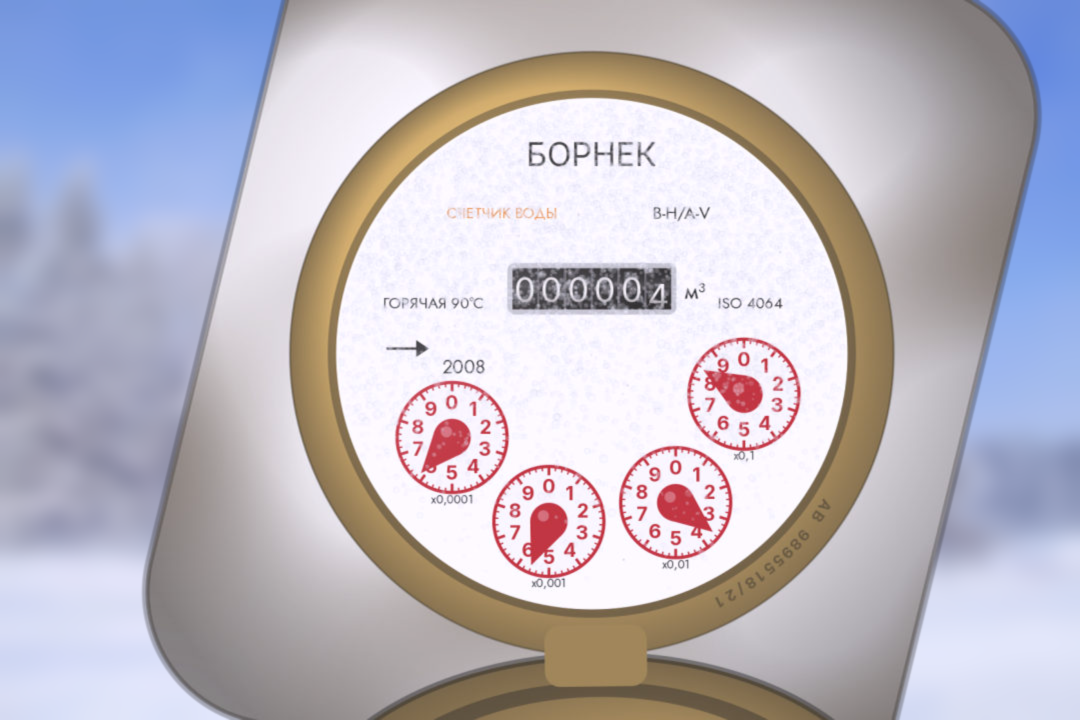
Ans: 3.8356 m³
